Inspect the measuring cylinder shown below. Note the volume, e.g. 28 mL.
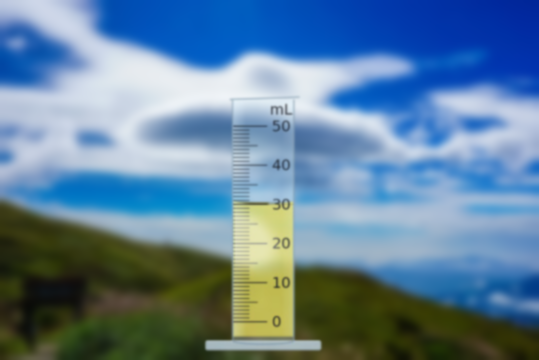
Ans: 30 mL
